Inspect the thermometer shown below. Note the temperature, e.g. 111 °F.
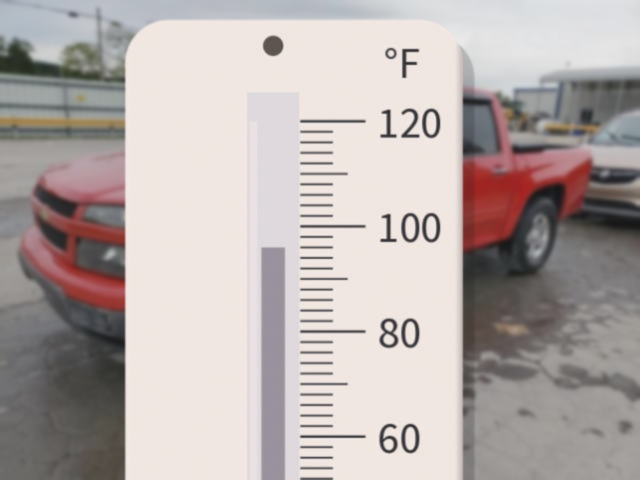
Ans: 96 °F
